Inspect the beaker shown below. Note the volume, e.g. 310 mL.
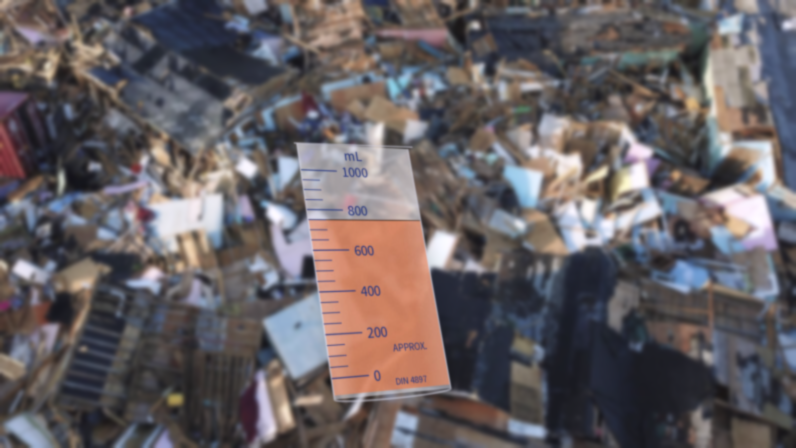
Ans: 750 mL
